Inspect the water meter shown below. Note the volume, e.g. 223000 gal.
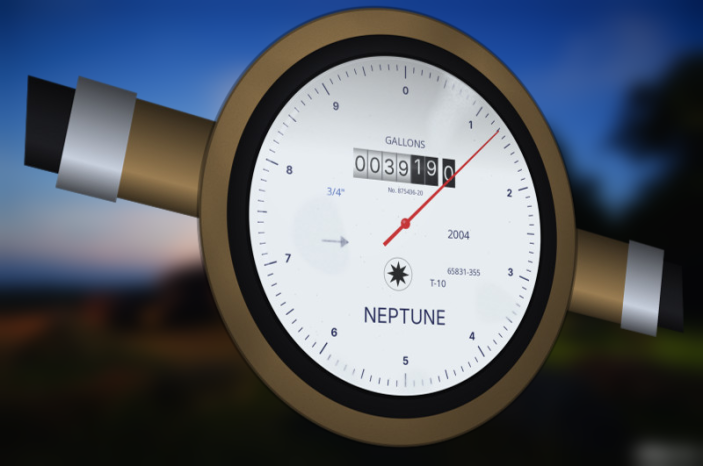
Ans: 39191.3 gal
